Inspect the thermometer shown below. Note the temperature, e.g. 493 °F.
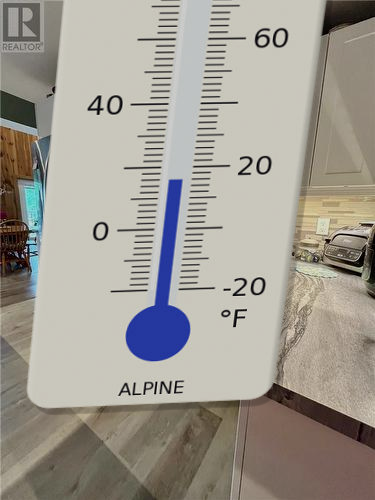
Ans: 16 °F
